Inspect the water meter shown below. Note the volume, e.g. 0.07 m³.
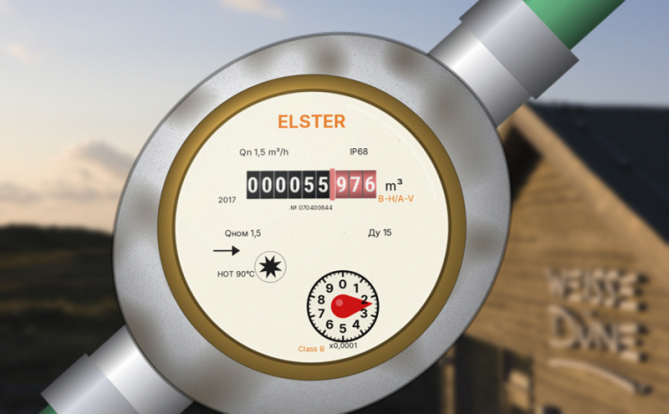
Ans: 55.9762 m³
